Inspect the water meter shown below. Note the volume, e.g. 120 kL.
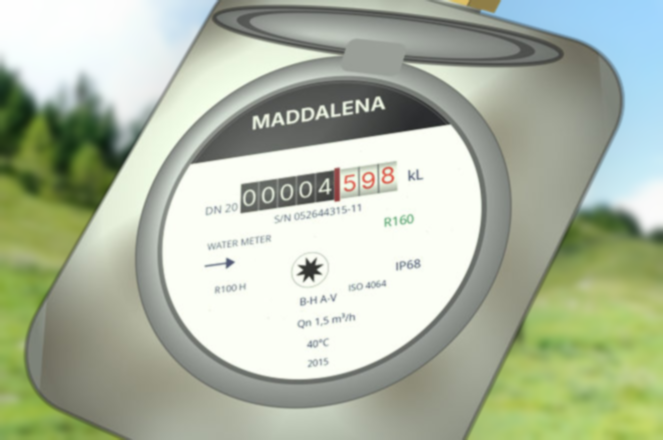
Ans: 4.598 kL
